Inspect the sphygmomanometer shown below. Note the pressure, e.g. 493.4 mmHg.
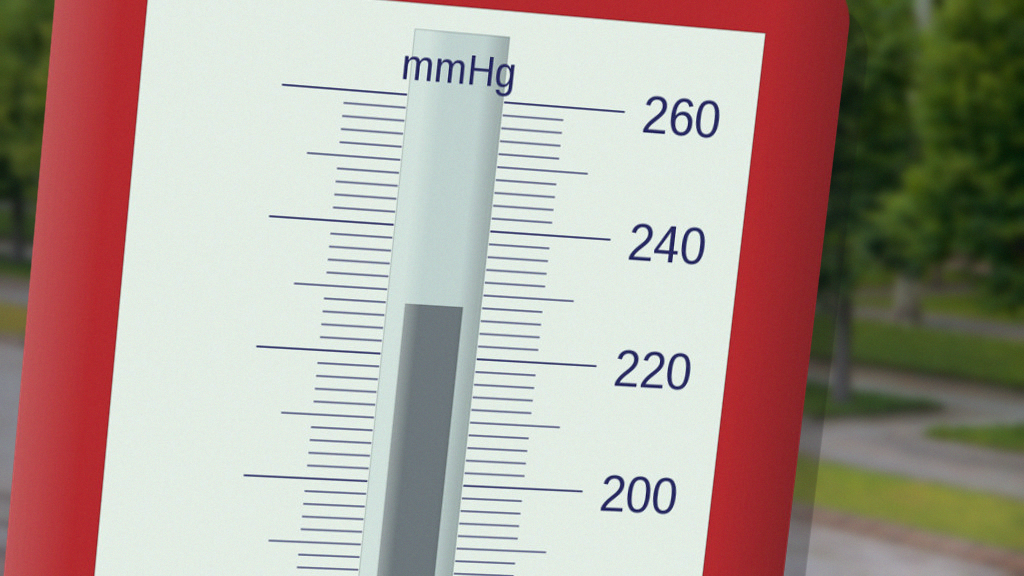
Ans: 228 mmHg
